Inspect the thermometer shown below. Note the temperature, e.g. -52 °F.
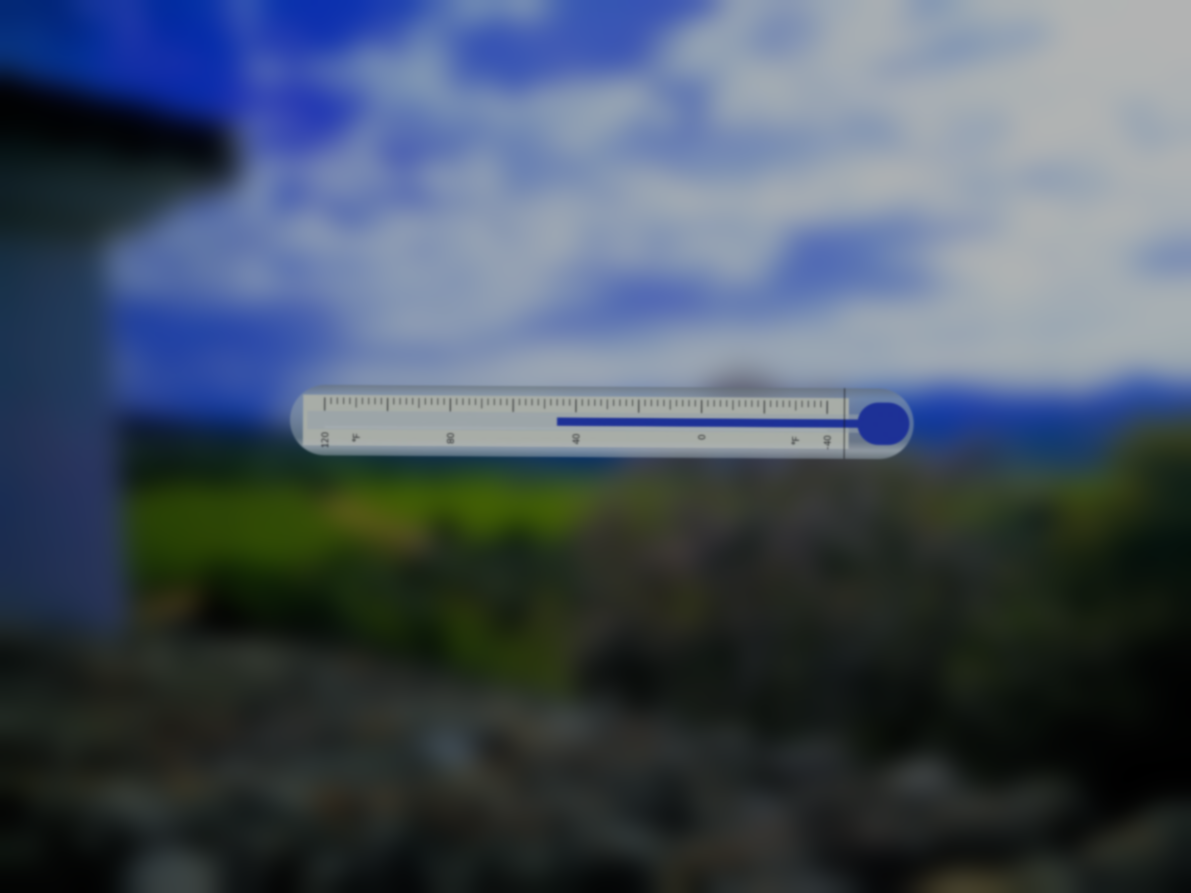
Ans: 46 °F
